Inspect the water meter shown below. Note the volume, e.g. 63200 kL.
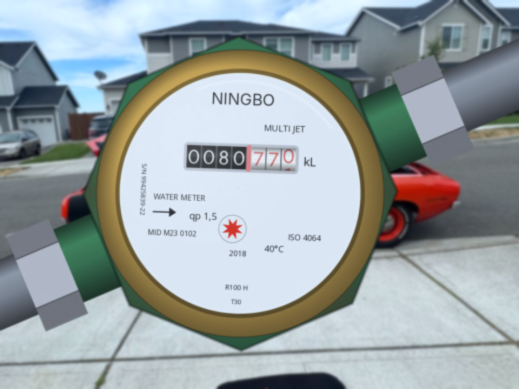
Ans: 80.770 kL
